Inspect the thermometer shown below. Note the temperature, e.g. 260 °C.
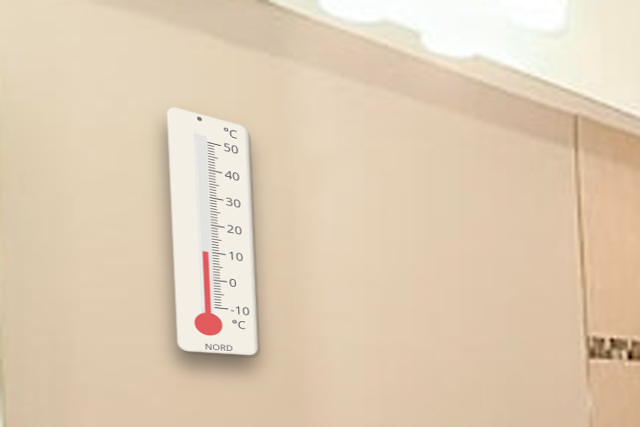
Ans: 10 °C
